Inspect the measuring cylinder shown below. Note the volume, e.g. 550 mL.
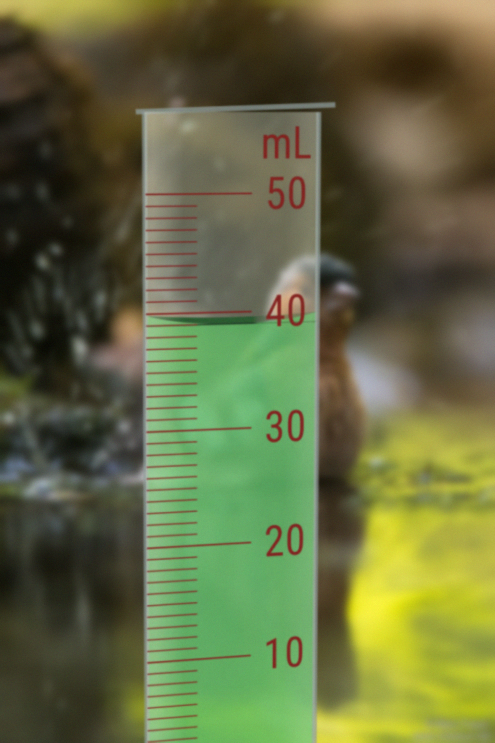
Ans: 39 mL
